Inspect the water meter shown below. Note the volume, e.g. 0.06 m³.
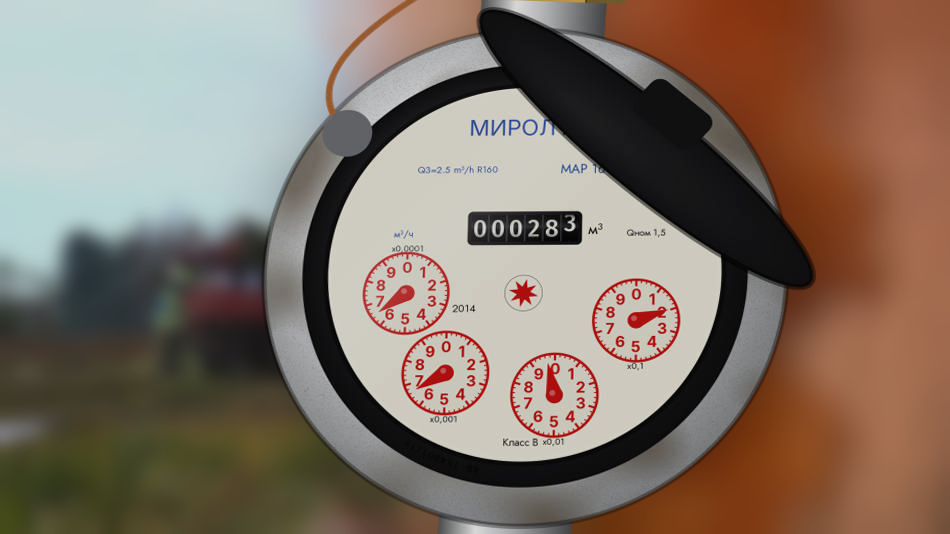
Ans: 283.1966 m³
